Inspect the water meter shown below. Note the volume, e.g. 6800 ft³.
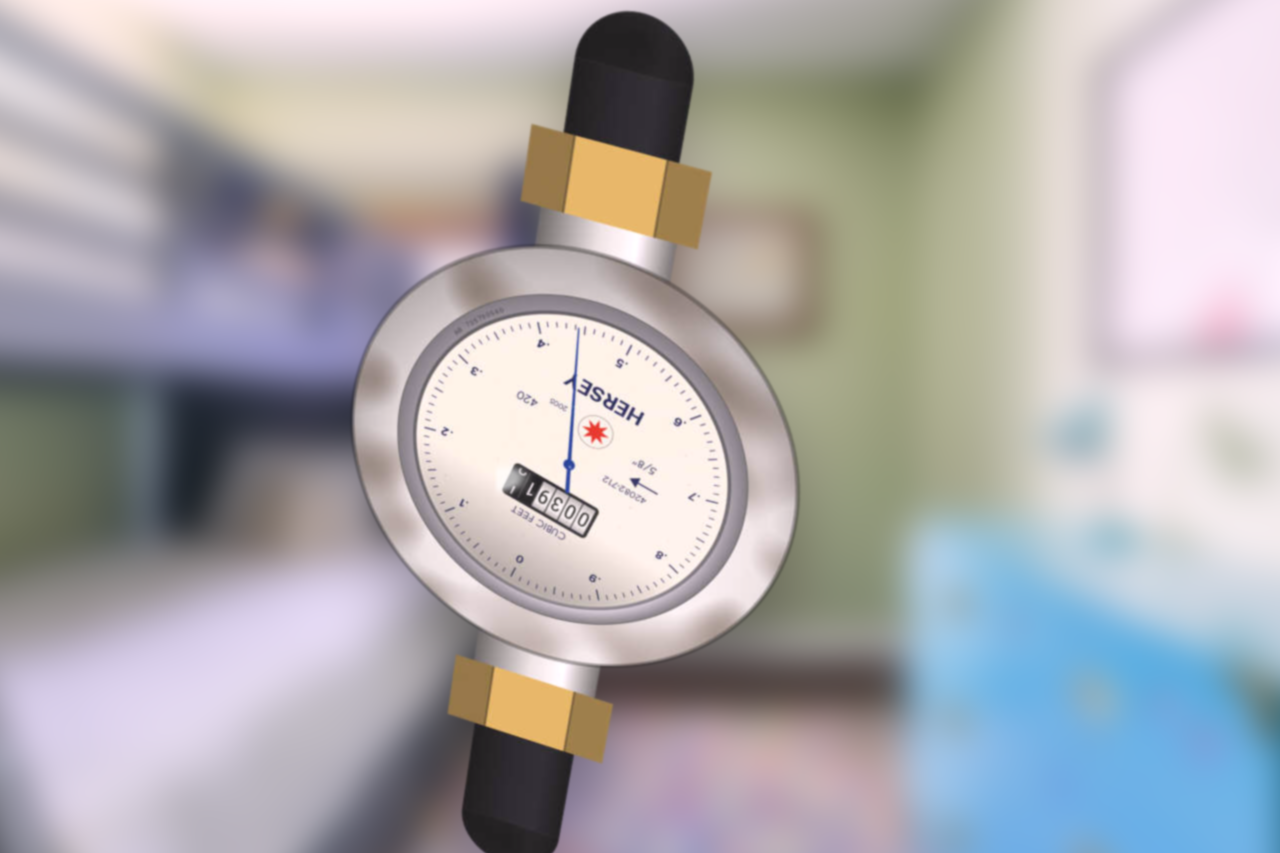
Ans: 3911.44 ft³
